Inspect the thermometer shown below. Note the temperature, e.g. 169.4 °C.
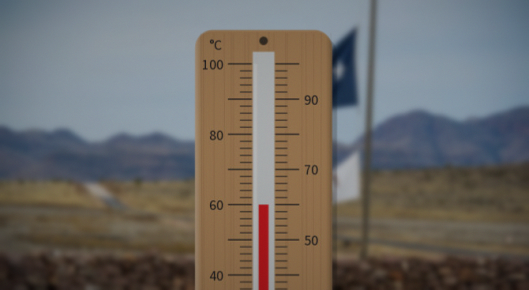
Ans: 60 °C
